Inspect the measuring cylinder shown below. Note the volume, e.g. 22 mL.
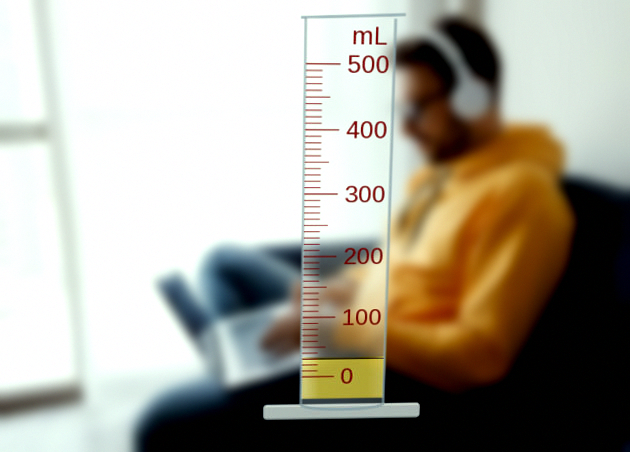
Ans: 30 mL
